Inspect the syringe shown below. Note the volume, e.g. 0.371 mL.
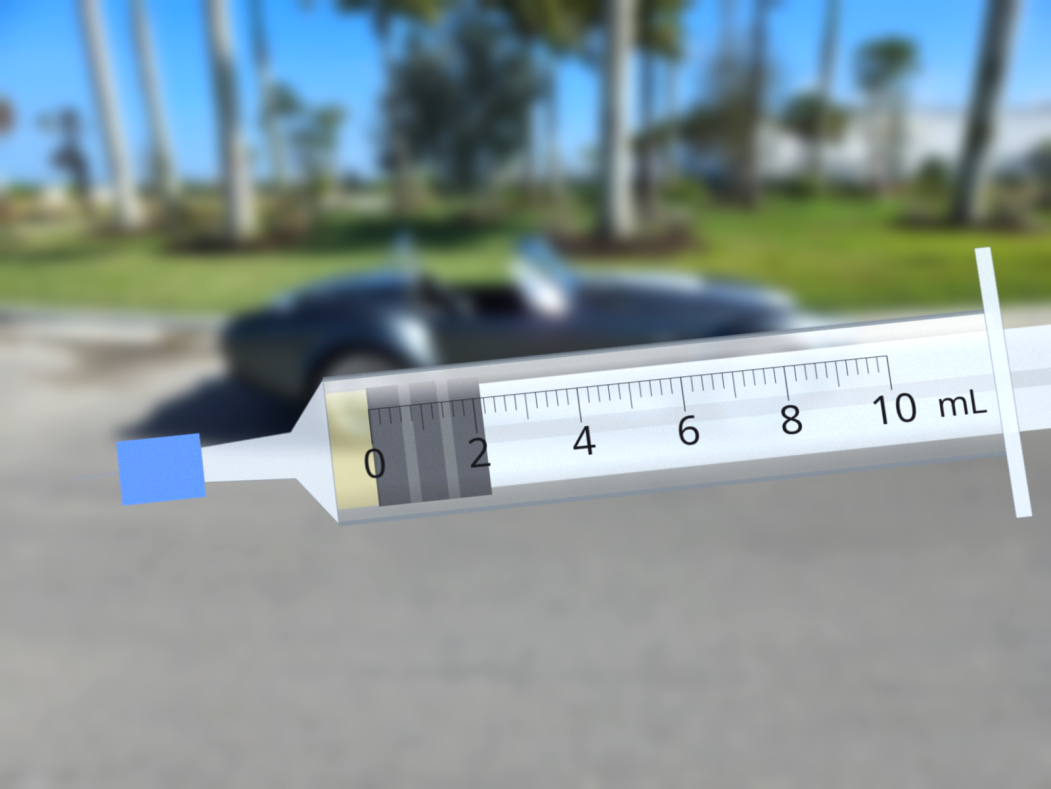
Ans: 0 mL
